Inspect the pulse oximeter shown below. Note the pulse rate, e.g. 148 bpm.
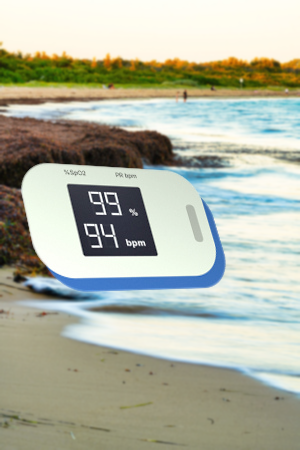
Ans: 94 bpm
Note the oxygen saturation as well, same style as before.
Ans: 99 %
